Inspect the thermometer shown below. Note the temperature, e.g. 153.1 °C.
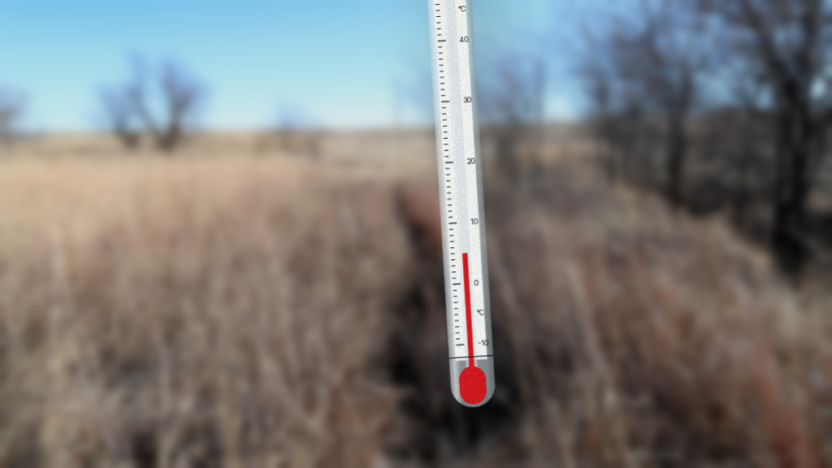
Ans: 5 °C
